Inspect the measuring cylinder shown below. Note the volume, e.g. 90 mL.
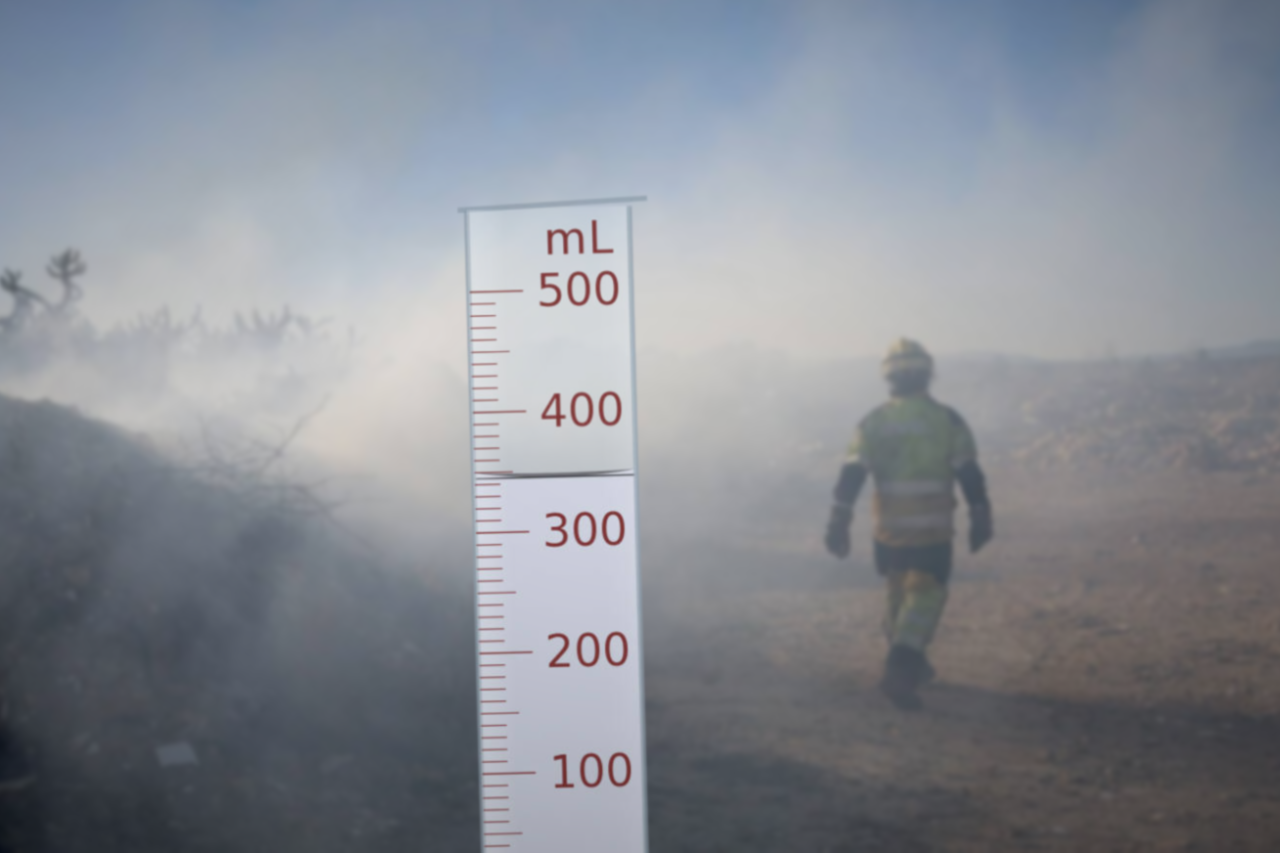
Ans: 345 mL
